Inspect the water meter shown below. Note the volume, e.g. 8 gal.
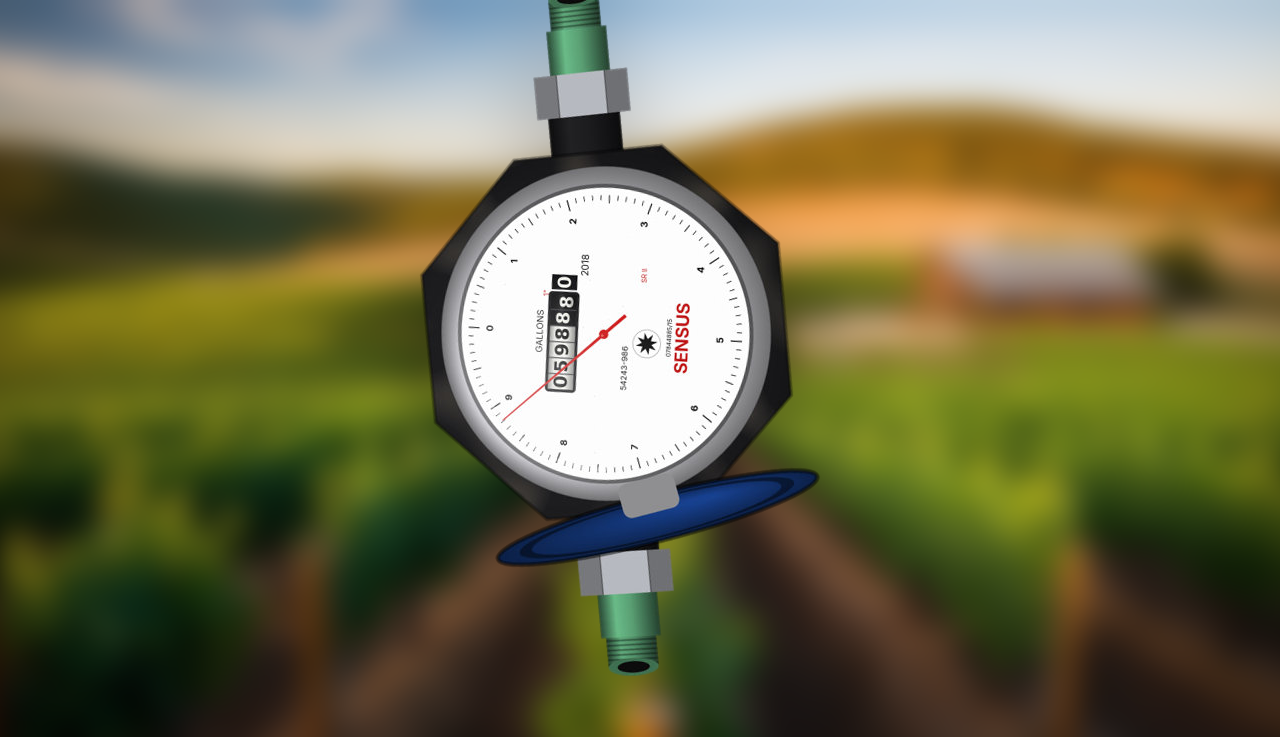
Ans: 598878.8 gal
